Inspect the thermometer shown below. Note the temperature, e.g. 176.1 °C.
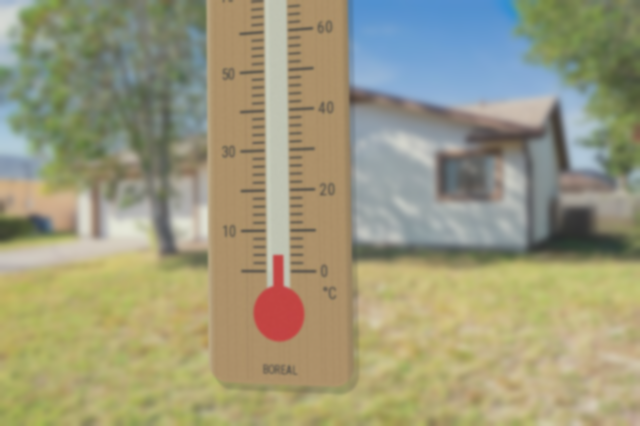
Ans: 4 °C
